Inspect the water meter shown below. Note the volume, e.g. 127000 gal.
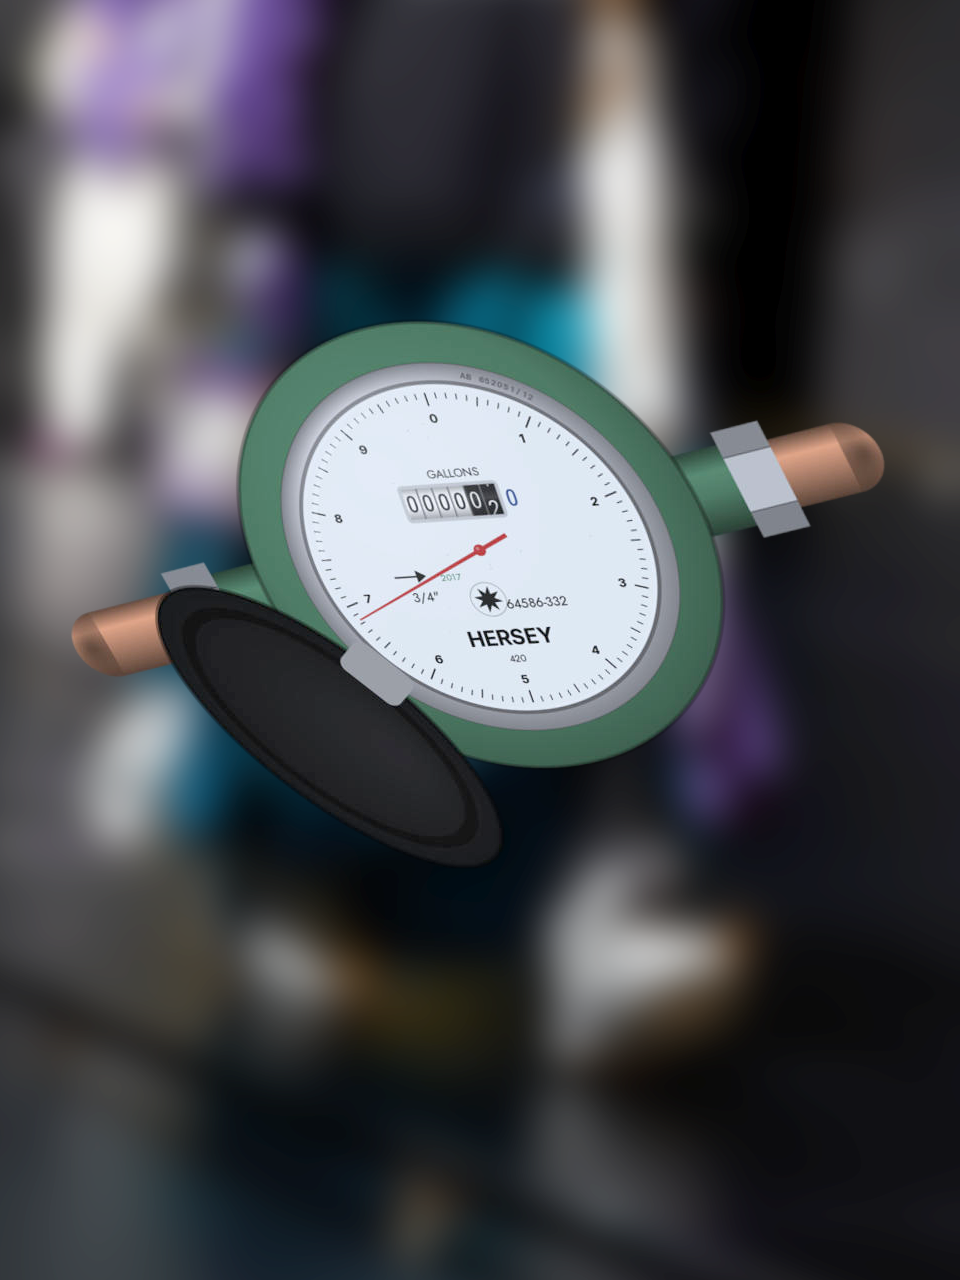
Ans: 16.8 gal
